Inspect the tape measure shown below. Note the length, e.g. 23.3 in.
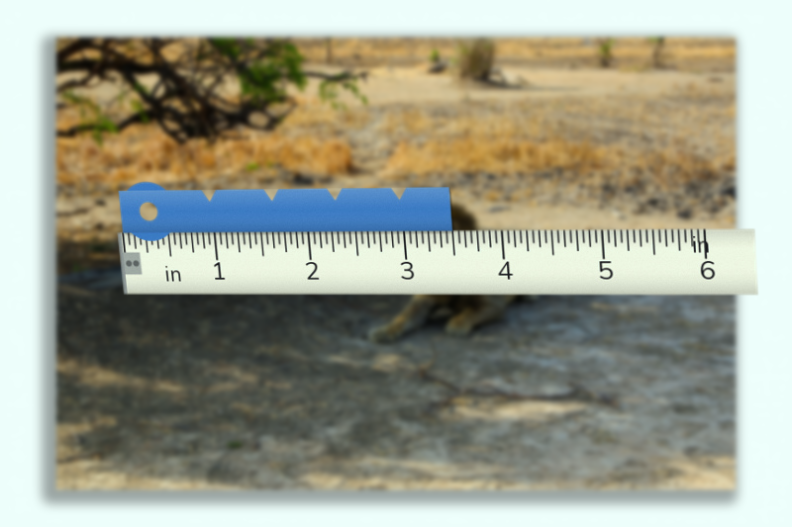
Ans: 3.5 in
